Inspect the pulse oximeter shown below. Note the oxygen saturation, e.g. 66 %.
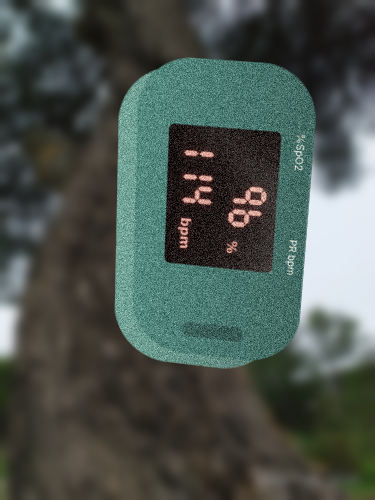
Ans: 96 %
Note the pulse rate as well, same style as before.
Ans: 114 bpm
